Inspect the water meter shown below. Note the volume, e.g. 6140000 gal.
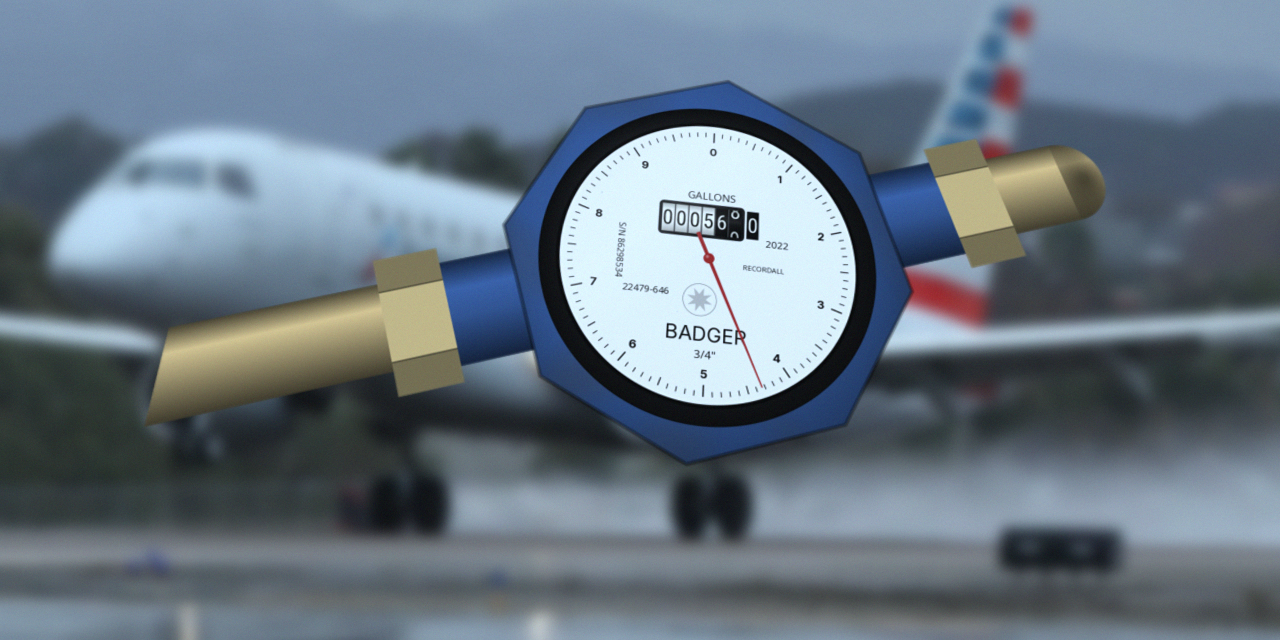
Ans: 5684.3 gal
